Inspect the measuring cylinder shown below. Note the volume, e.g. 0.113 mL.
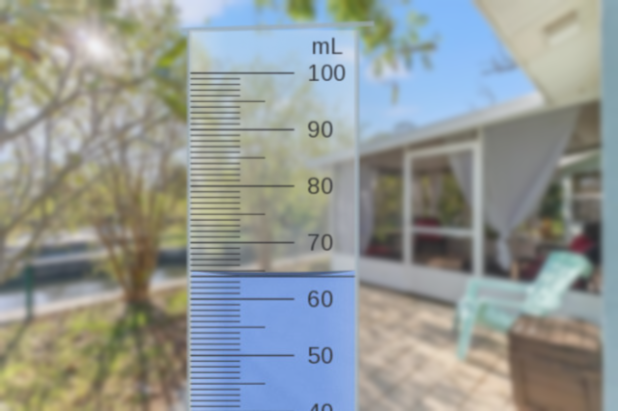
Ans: 64 mL
